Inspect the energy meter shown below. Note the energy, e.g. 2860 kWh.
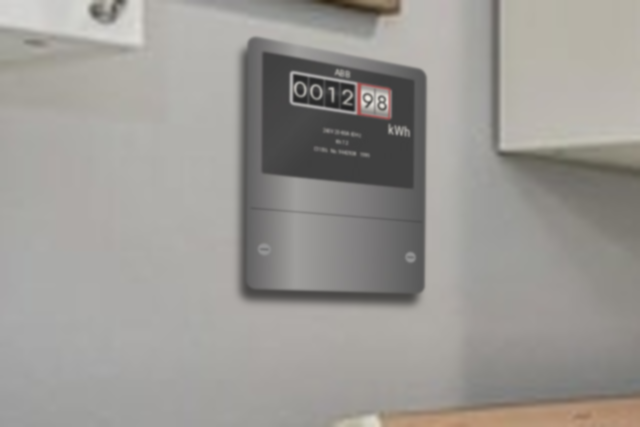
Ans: 12.98 kWh
